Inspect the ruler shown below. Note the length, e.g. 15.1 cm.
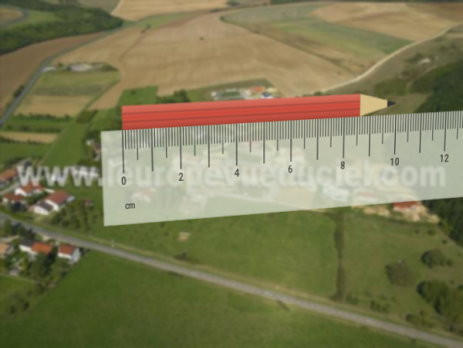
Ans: 10 cm
